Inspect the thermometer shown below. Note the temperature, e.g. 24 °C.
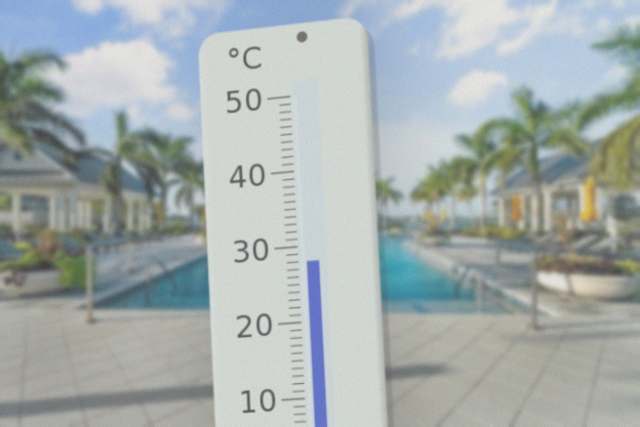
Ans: 28 °C
